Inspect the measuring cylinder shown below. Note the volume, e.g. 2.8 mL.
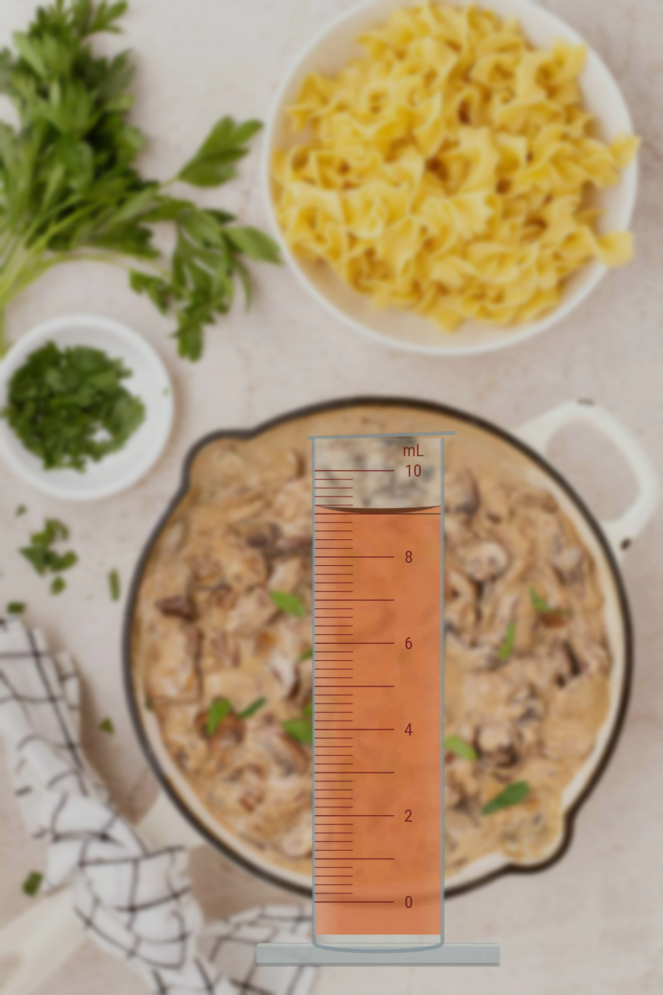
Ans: 9 mL
